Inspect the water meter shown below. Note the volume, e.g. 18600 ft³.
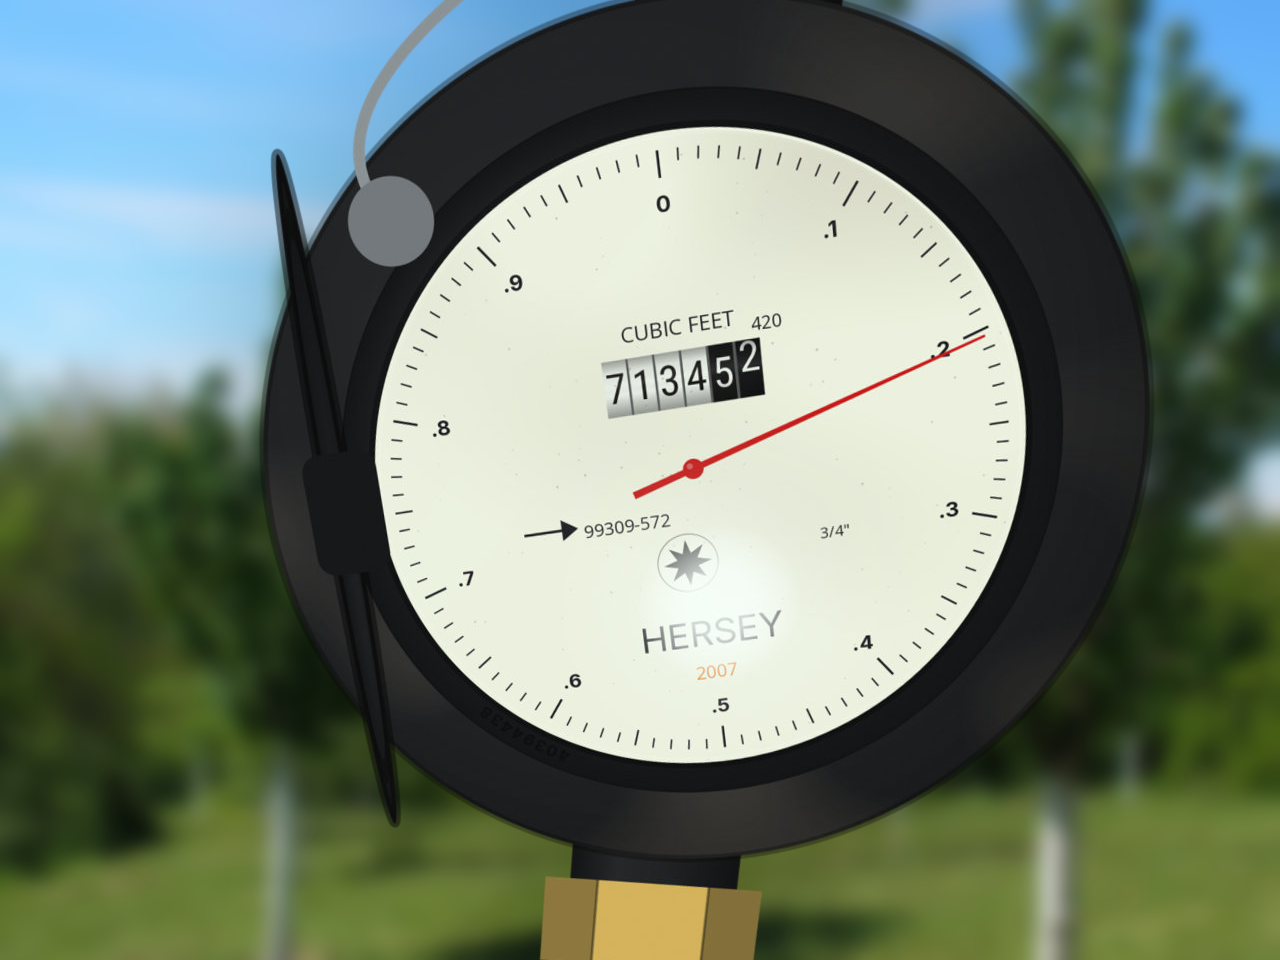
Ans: 713452.20 ft³
